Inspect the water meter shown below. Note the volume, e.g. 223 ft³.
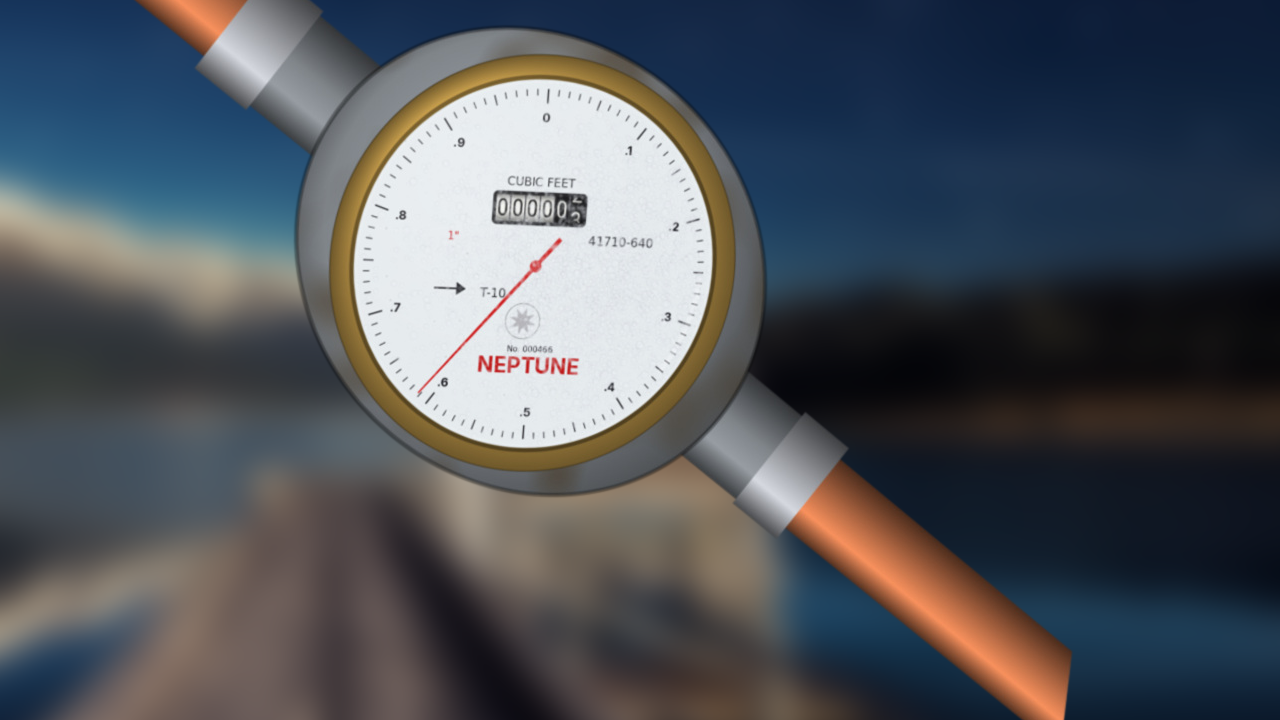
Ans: 2.61 ft³
